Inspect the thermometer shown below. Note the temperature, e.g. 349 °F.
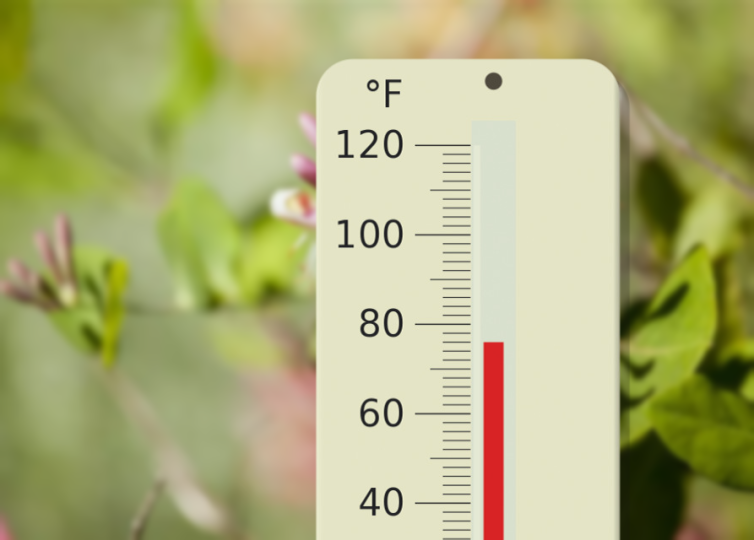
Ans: 76 °F
